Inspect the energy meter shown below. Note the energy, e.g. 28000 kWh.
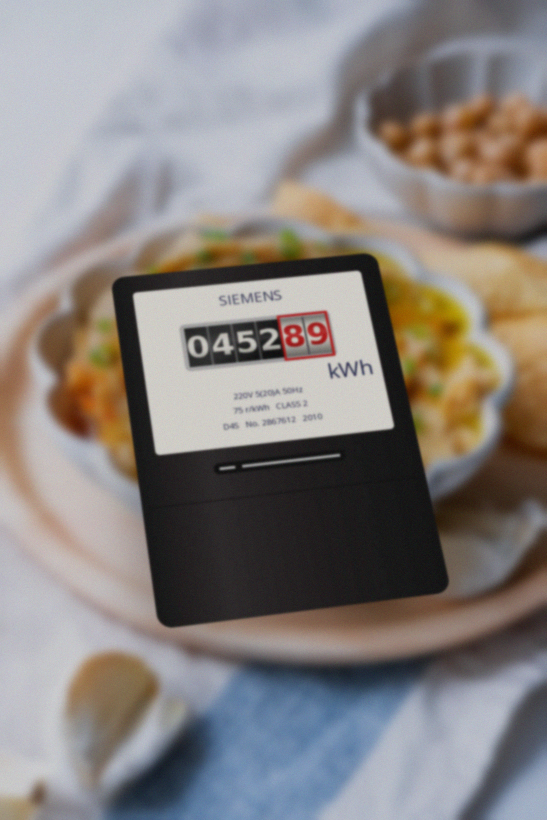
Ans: 452.89 kWh
